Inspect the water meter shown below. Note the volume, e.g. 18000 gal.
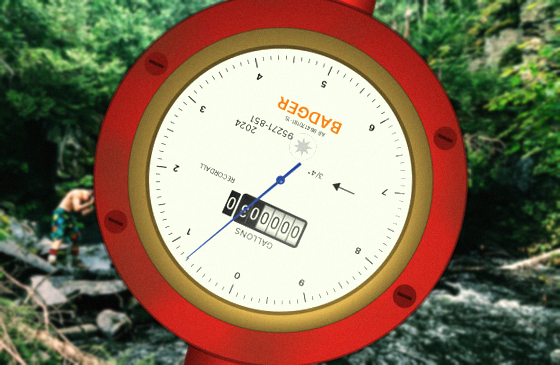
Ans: 30.7 gal
